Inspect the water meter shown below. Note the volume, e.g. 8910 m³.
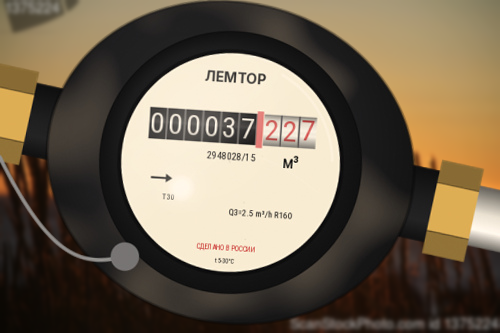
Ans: 37.227 m³
